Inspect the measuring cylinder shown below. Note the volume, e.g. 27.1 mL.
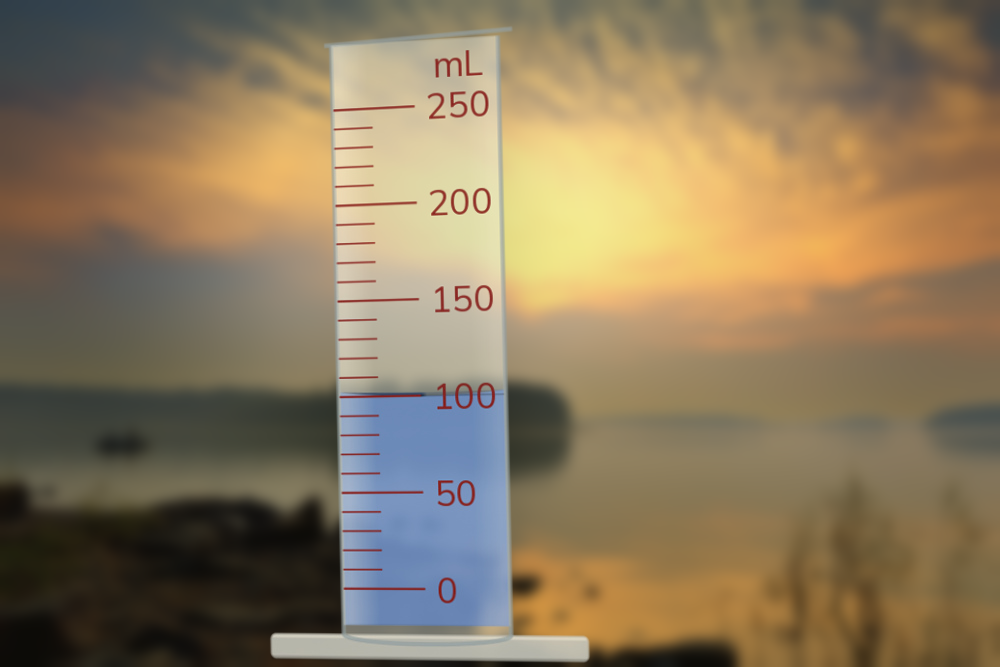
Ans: 100 mL
